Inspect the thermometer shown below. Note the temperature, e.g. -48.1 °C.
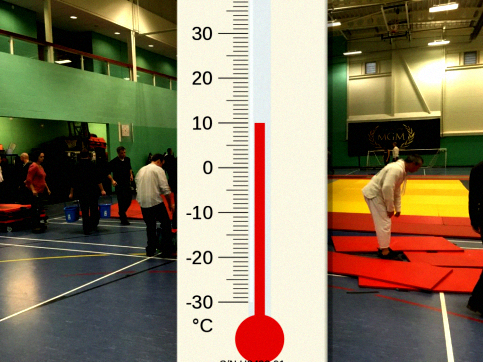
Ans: 10 °C
